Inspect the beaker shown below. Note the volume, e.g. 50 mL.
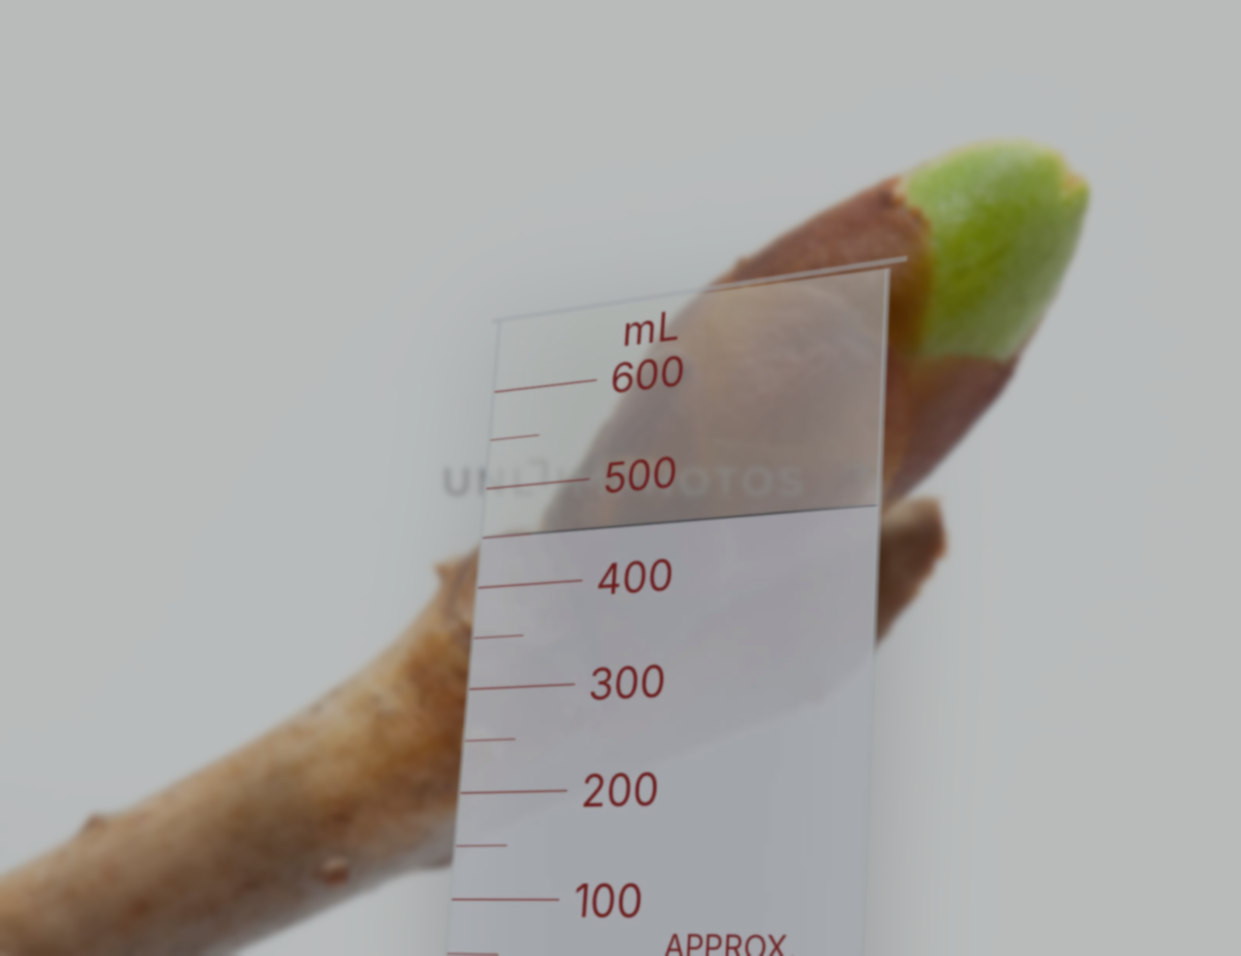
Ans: 450 mL
